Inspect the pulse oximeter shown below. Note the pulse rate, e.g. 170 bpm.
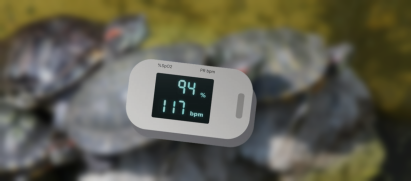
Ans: 117 bpm
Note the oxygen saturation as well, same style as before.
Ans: 94 %
